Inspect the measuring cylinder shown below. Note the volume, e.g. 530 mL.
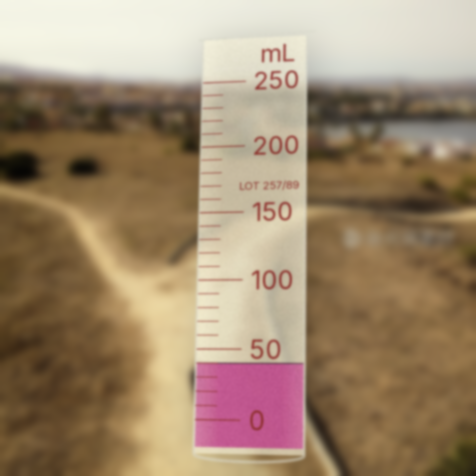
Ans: 40 mL
